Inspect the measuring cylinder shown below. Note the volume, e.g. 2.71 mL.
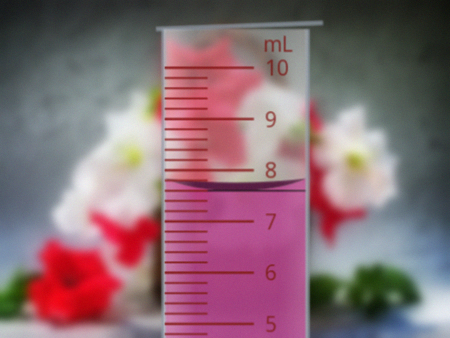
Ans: 7.6 mL
